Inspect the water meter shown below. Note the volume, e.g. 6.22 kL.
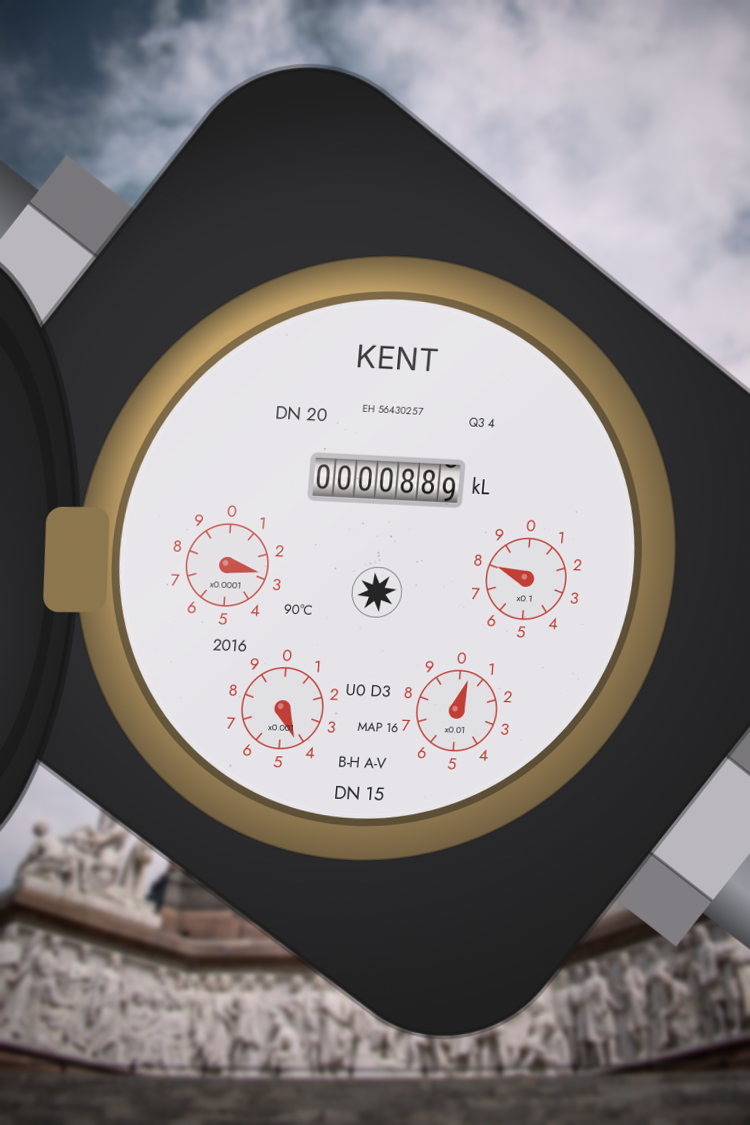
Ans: 888.8042 kL
